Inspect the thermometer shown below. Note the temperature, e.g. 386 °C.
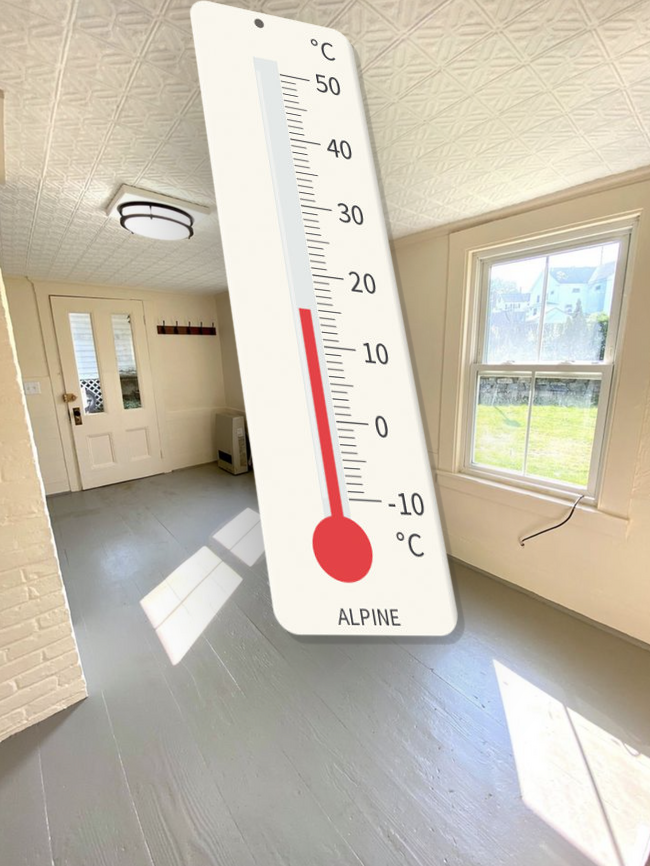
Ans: 15 °C
